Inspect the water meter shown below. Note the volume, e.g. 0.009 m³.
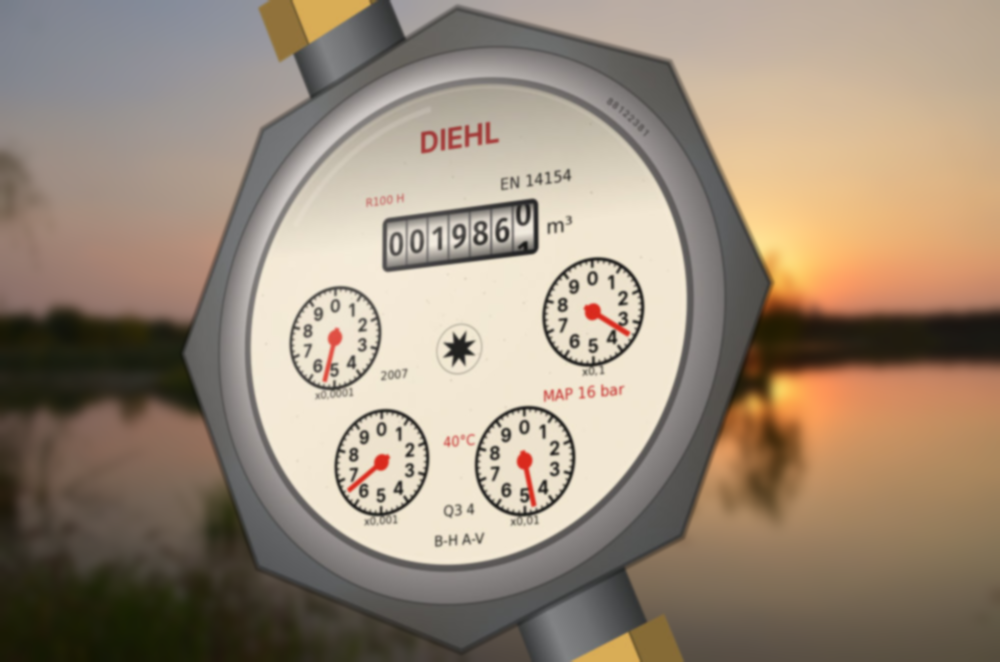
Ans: 19860.3465 m³
